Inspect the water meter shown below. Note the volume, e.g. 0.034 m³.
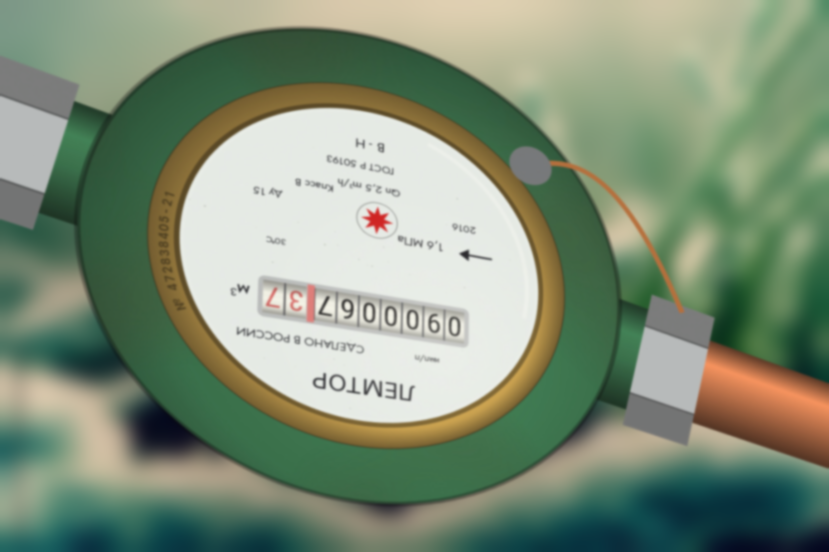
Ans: 900067.37 m³
